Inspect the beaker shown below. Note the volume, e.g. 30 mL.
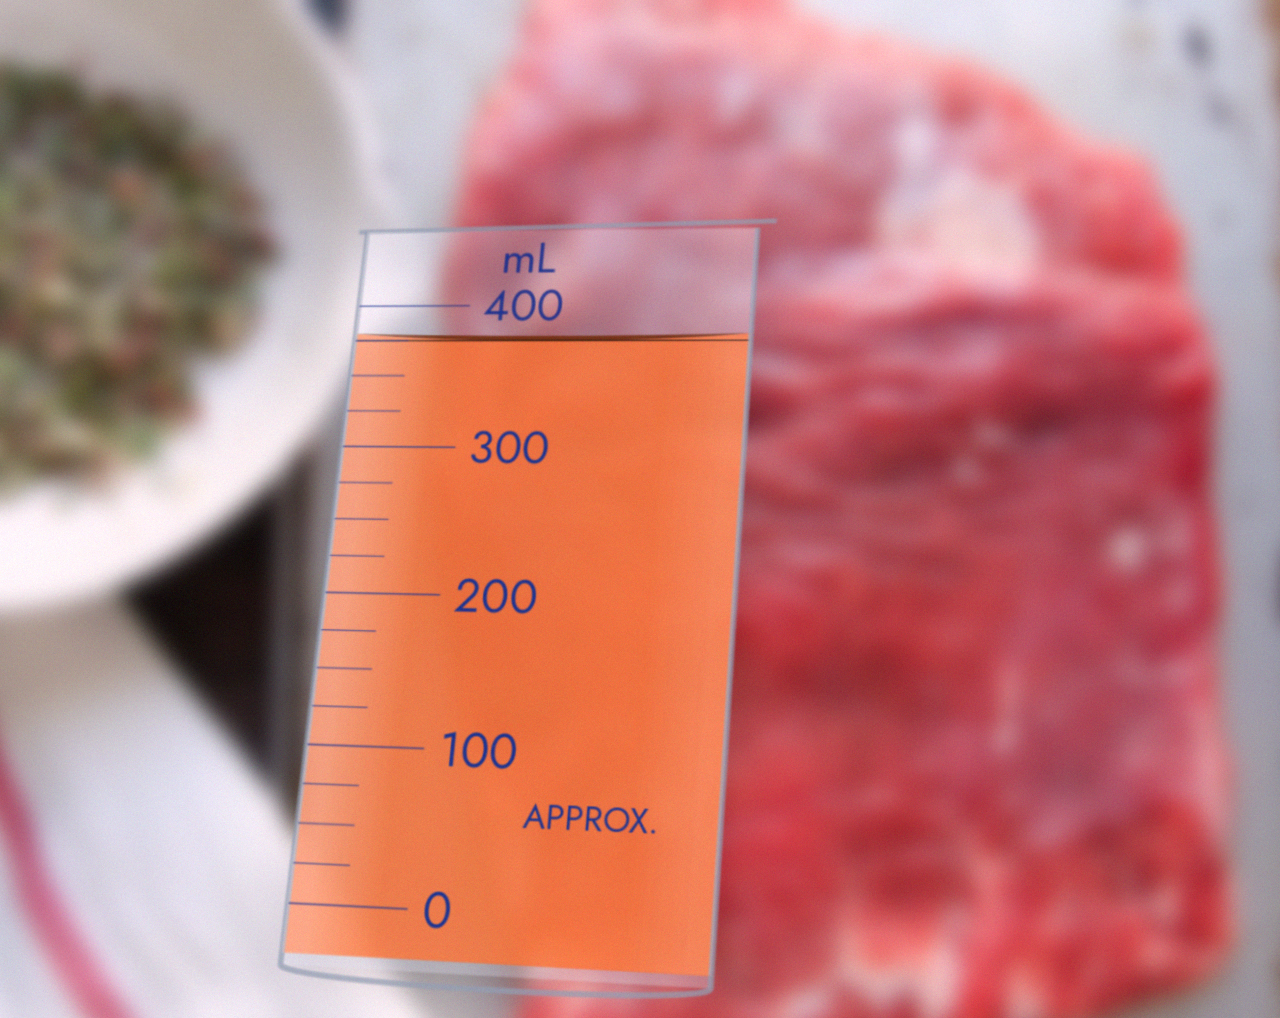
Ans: 375 mL
